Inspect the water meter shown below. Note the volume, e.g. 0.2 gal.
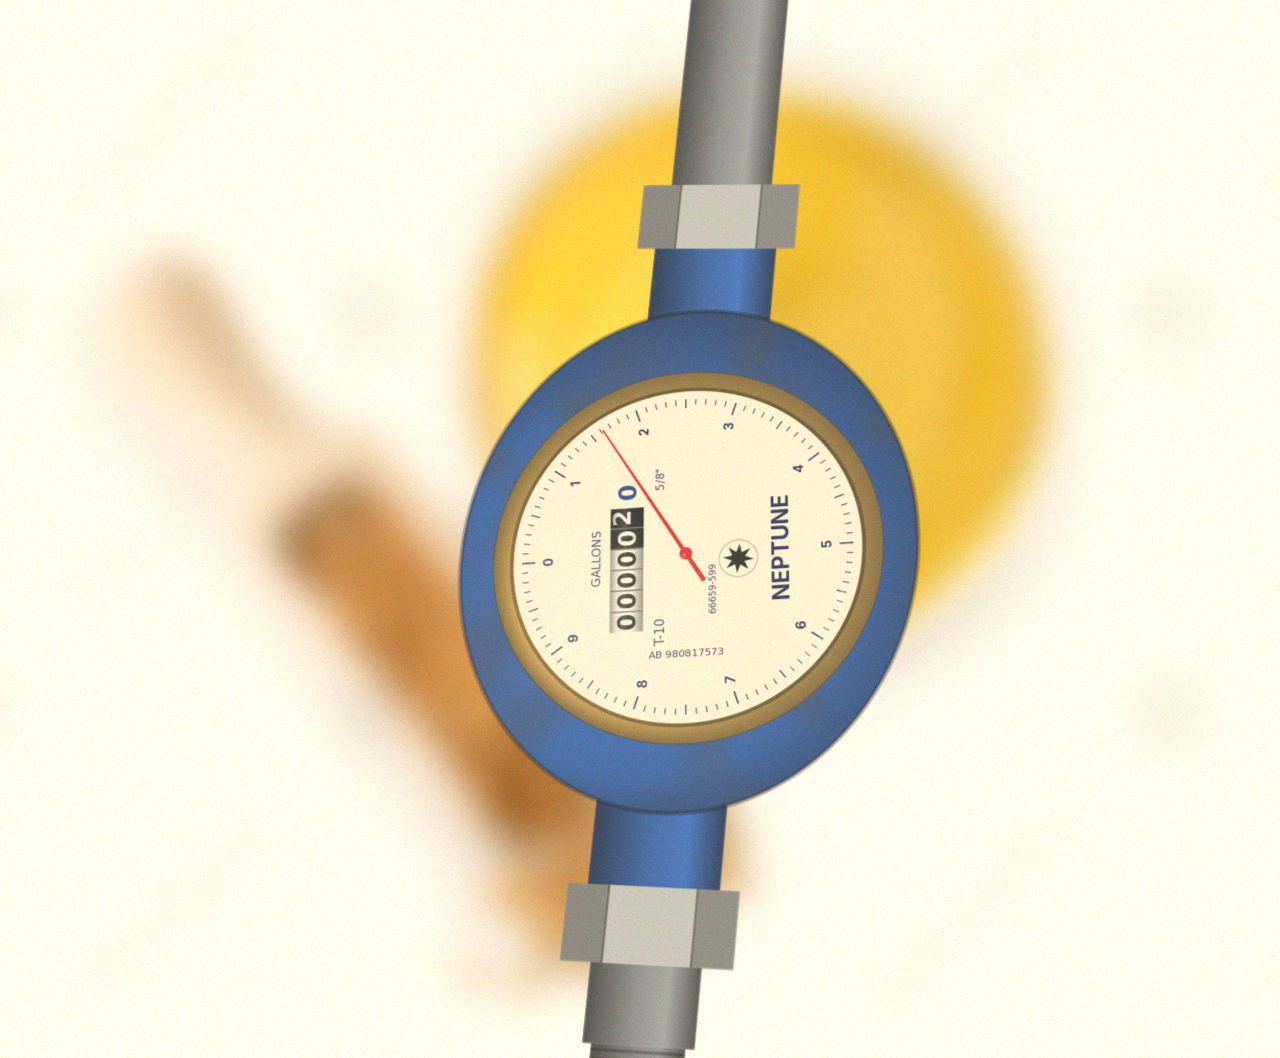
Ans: 21.6 gal
